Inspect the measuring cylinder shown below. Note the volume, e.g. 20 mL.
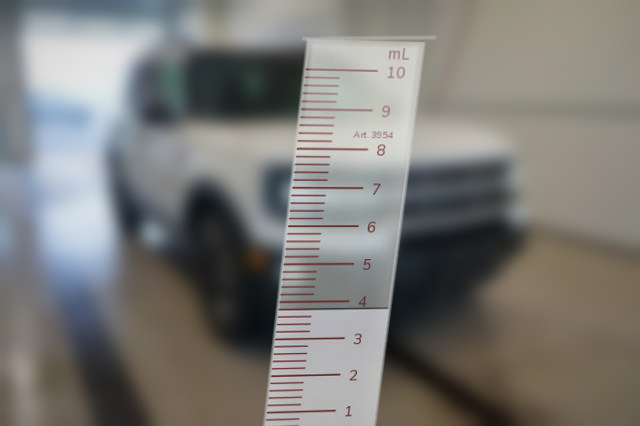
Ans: 3.8 mL
